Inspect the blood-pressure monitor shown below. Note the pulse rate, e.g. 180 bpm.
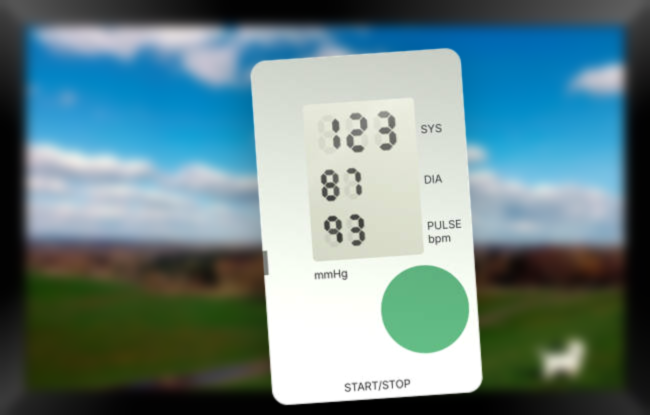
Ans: 93 bpm
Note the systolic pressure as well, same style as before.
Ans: 123 mmHg
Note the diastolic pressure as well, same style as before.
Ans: 87 mmHg
